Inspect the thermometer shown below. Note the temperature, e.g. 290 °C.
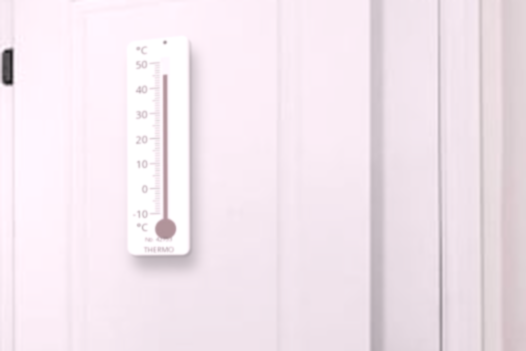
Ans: 45 °C
